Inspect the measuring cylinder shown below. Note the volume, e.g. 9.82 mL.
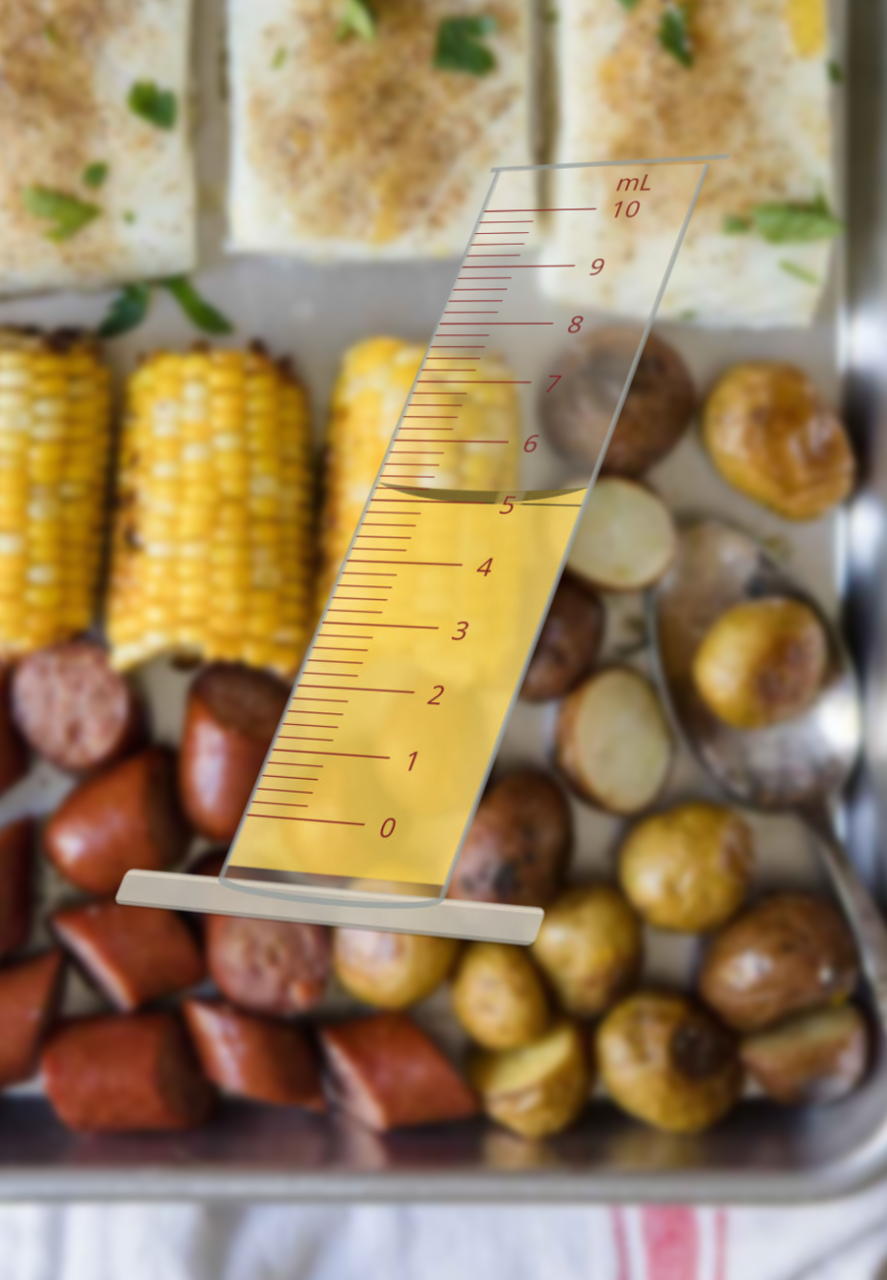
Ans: 5 mL
